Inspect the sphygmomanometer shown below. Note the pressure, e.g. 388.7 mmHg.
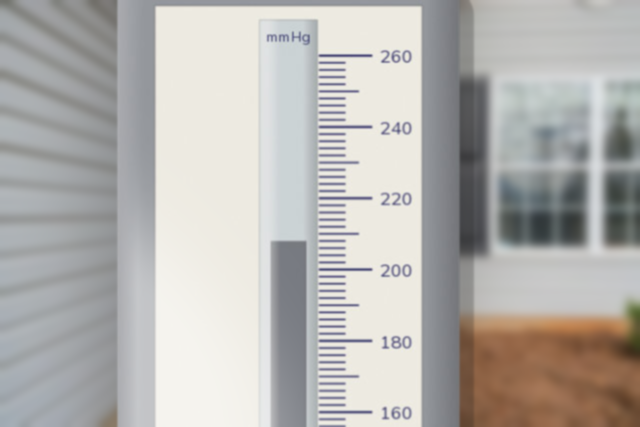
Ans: 208 mmHg
